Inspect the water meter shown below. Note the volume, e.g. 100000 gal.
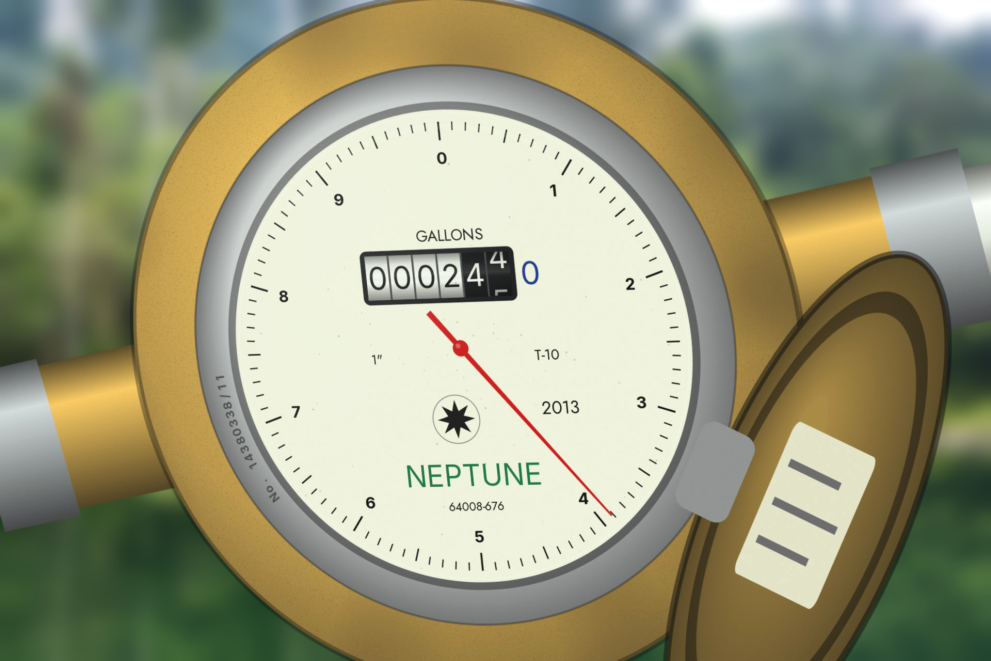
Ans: 2443.9 gal
